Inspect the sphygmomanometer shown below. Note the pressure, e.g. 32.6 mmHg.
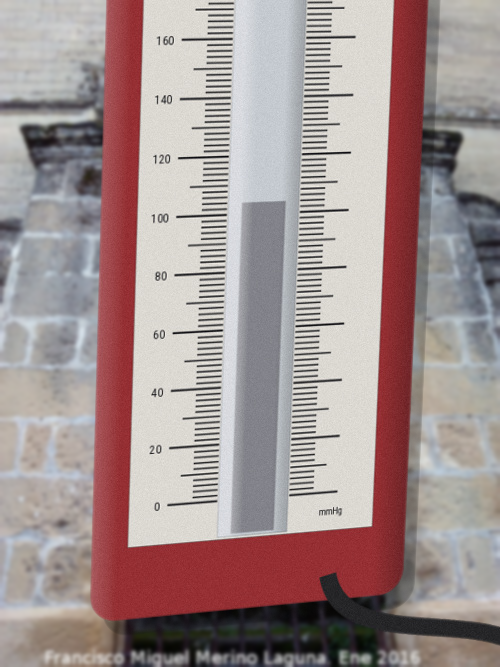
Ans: 104 mmHg
